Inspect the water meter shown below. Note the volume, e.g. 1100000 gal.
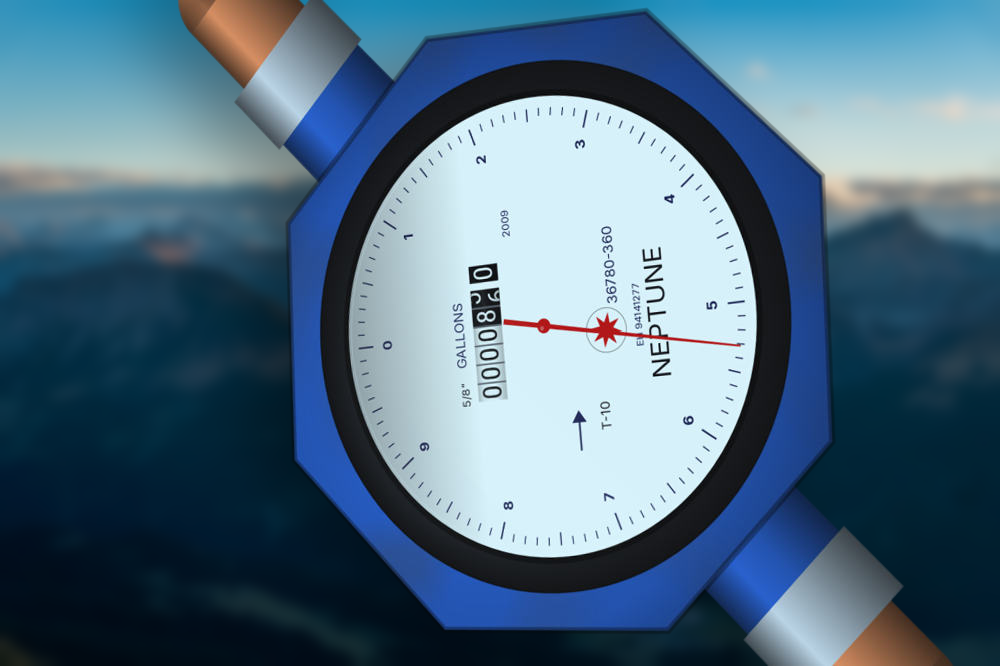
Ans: 855.3 gal
